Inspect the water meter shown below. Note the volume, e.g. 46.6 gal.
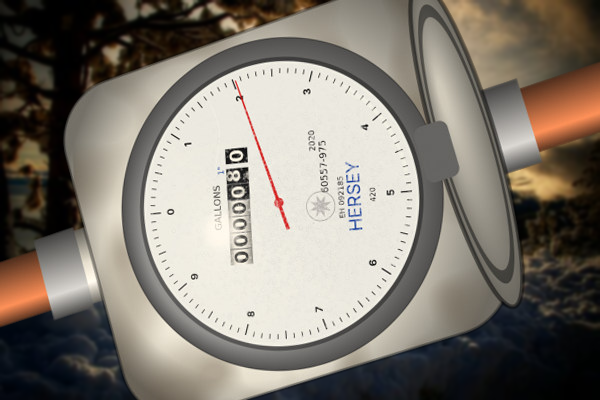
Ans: 82.0 gal
